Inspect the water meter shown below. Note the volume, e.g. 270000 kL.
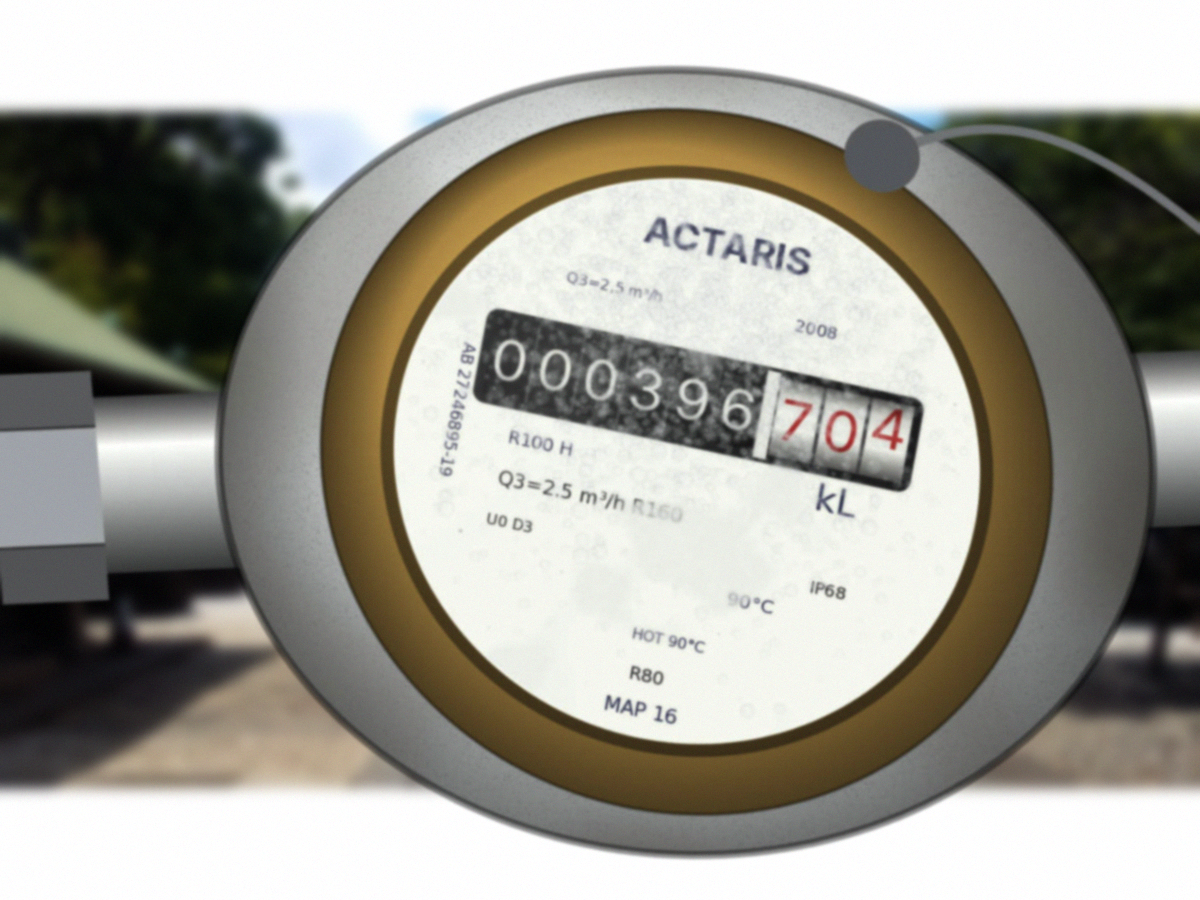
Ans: 396.704 kL
